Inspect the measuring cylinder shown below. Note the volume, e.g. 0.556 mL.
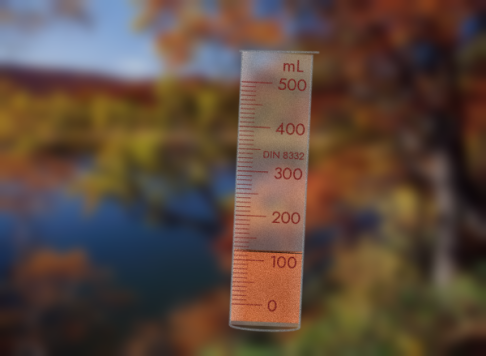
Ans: 120 mL
